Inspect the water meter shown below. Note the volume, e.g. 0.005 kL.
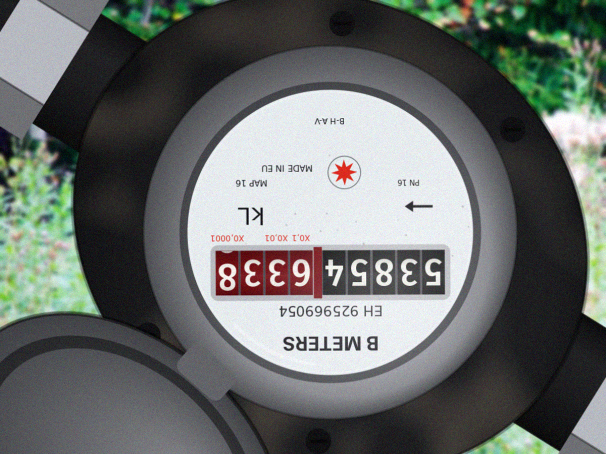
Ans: 53854.6338 kL
